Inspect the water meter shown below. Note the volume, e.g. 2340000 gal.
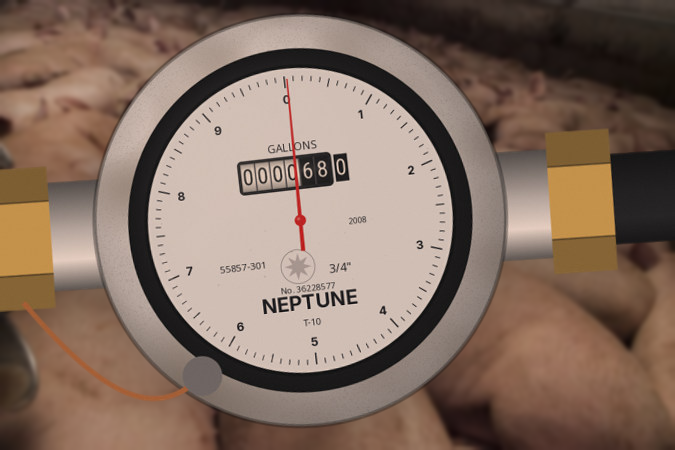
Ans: 680.0 gal
